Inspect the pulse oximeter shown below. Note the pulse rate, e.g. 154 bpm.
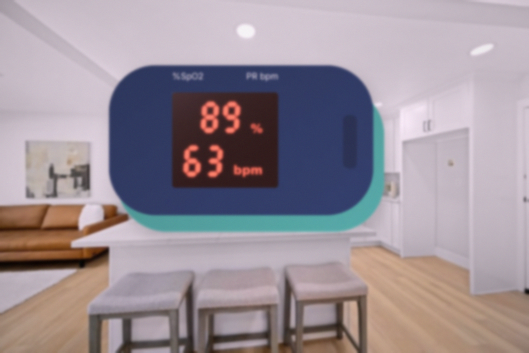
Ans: 63 bpm
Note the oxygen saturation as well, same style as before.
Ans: 89 %
